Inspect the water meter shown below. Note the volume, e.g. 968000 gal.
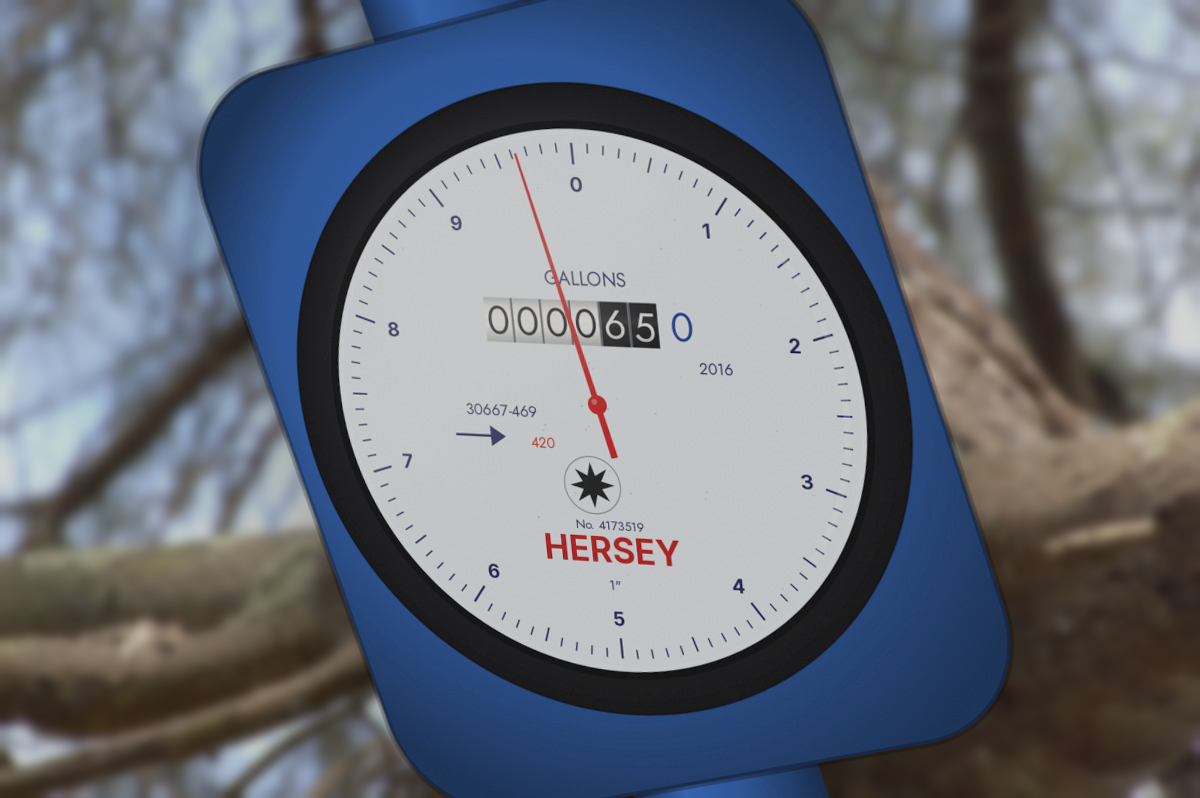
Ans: 649.6 gal
